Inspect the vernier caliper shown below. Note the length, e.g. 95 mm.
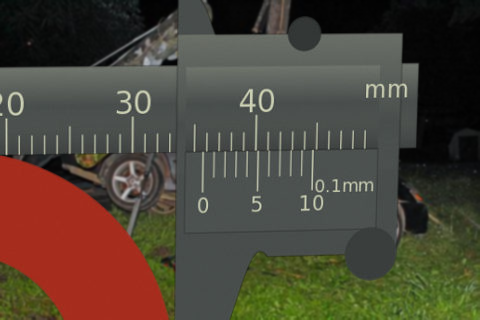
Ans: 35.7 mm
